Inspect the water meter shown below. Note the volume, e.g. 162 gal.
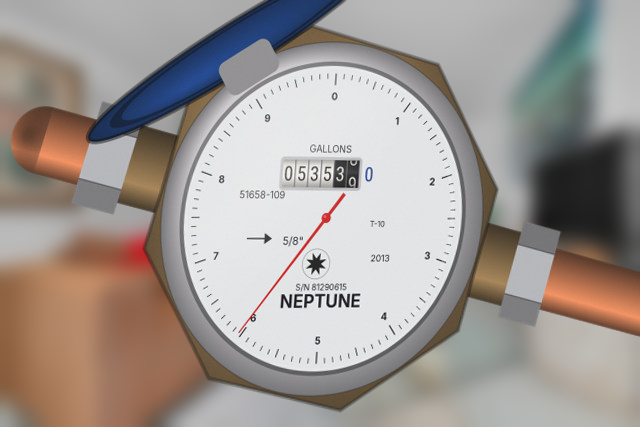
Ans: 535386.0 gal
